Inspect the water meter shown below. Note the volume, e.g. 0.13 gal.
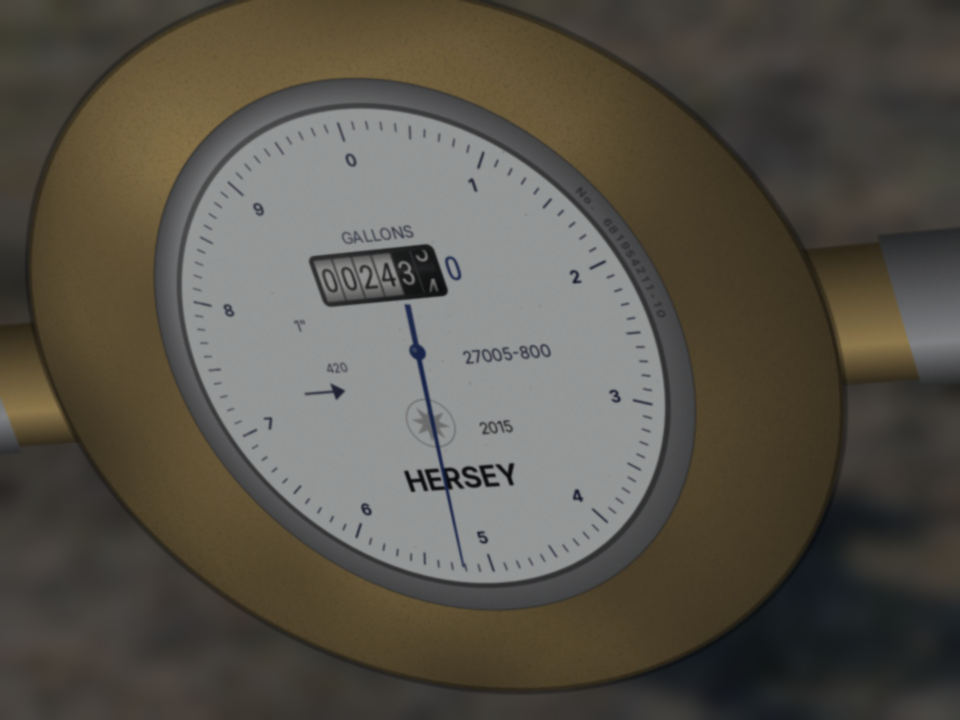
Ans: 24335.2 gal
